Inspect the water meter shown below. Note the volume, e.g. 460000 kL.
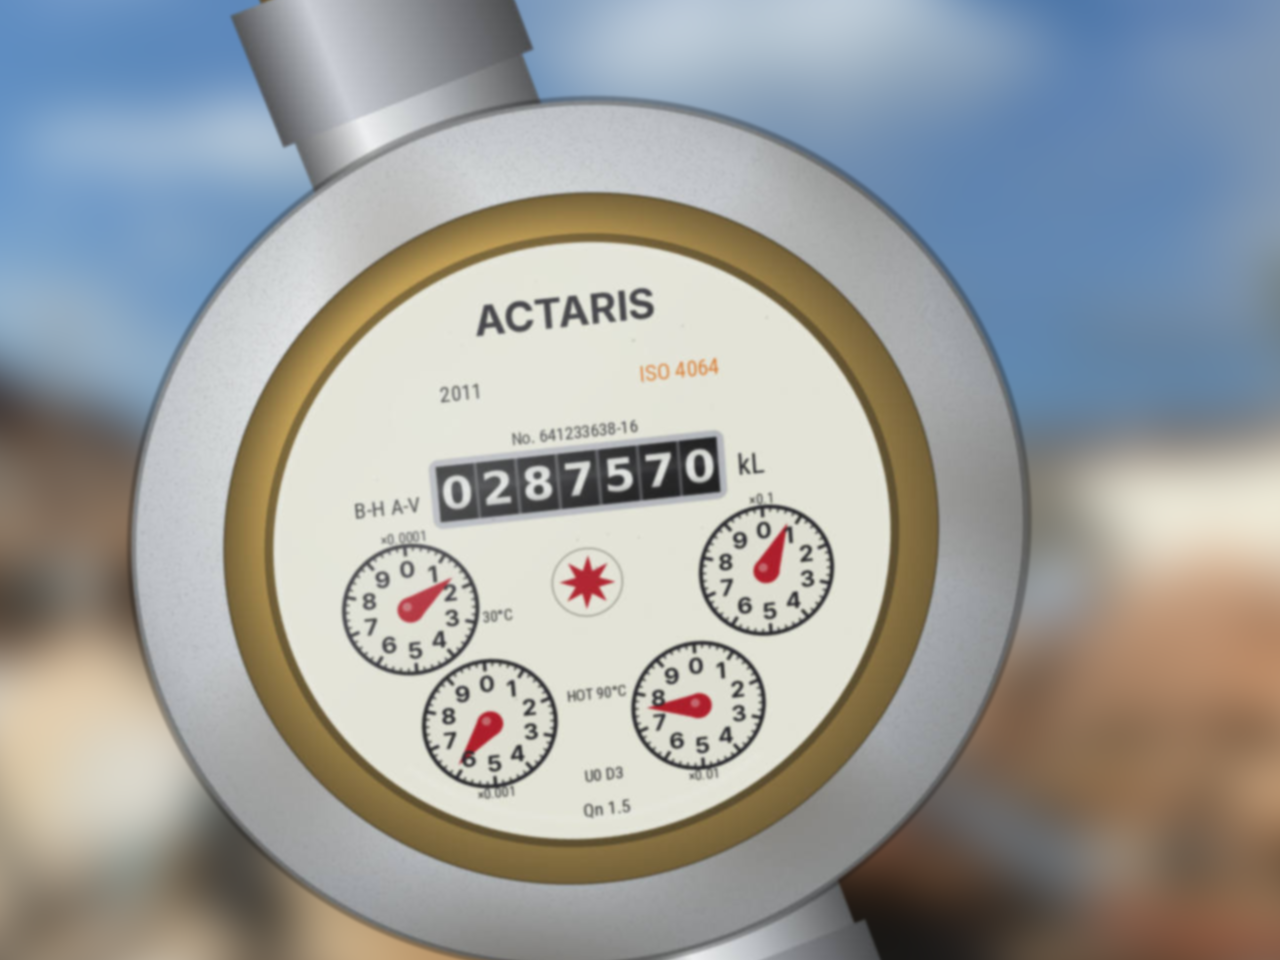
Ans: 287570.0761 kL
